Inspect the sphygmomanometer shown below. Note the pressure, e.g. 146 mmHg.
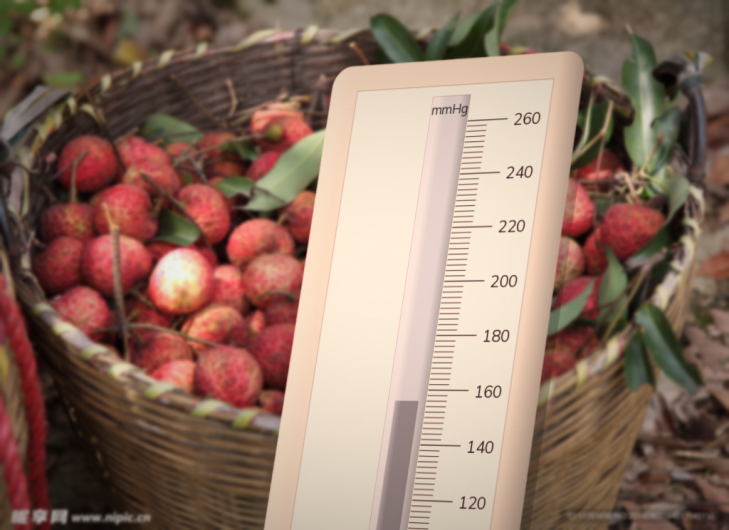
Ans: 156 mmHg
